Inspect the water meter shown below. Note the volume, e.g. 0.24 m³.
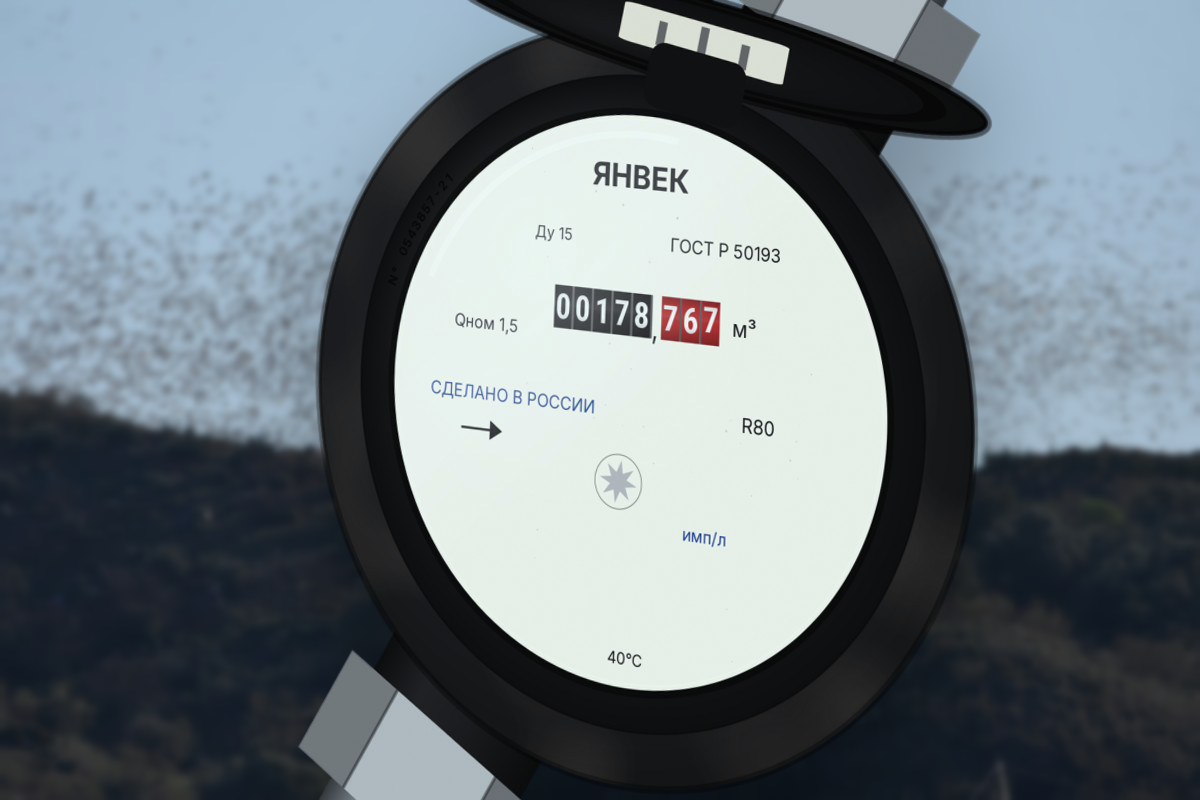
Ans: 178.767 m³
